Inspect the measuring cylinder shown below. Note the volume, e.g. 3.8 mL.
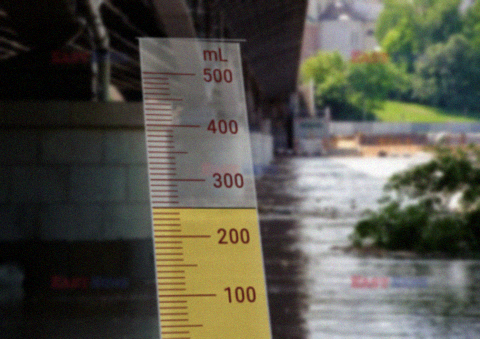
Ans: 250 mL
